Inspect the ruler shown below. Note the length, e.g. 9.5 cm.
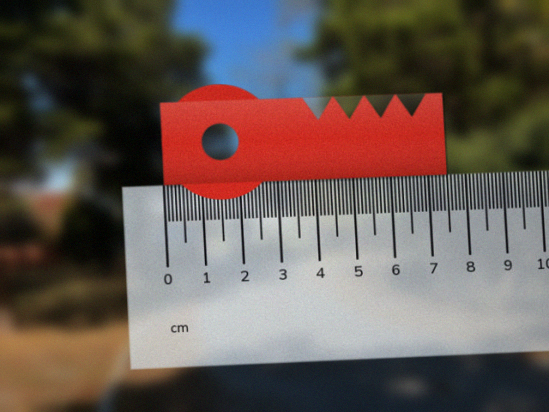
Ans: 7.5 cm
